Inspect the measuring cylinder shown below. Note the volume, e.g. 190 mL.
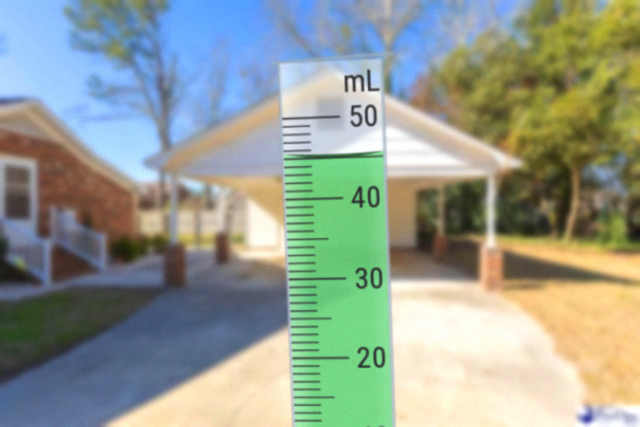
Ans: 45 mL
